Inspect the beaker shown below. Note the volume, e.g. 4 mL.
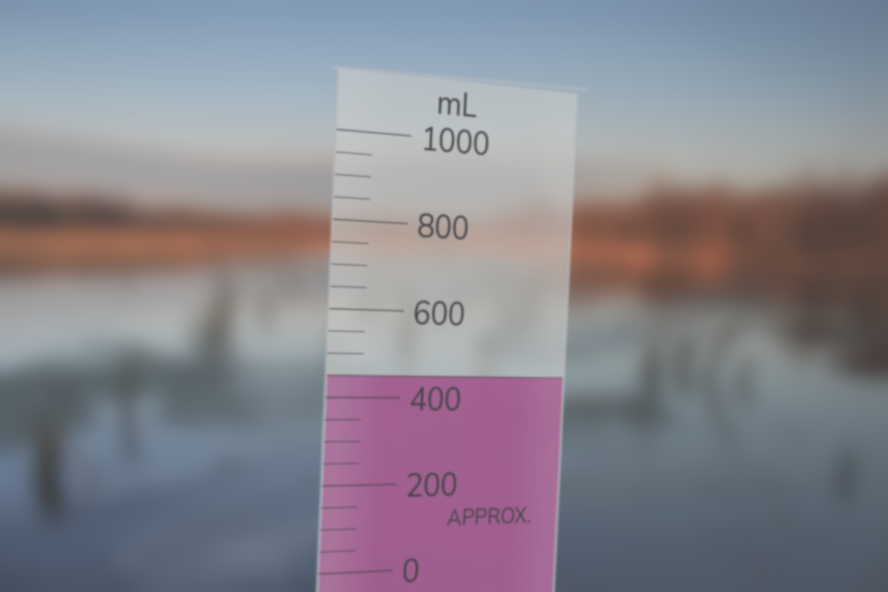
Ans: 450 mL
